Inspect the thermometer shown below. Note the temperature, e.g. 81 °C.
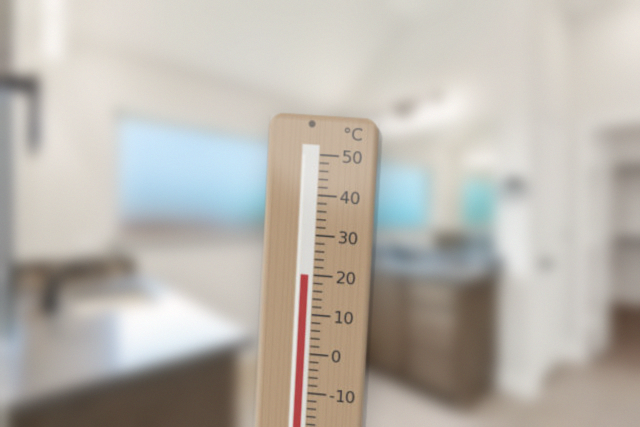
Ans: 20 °C
